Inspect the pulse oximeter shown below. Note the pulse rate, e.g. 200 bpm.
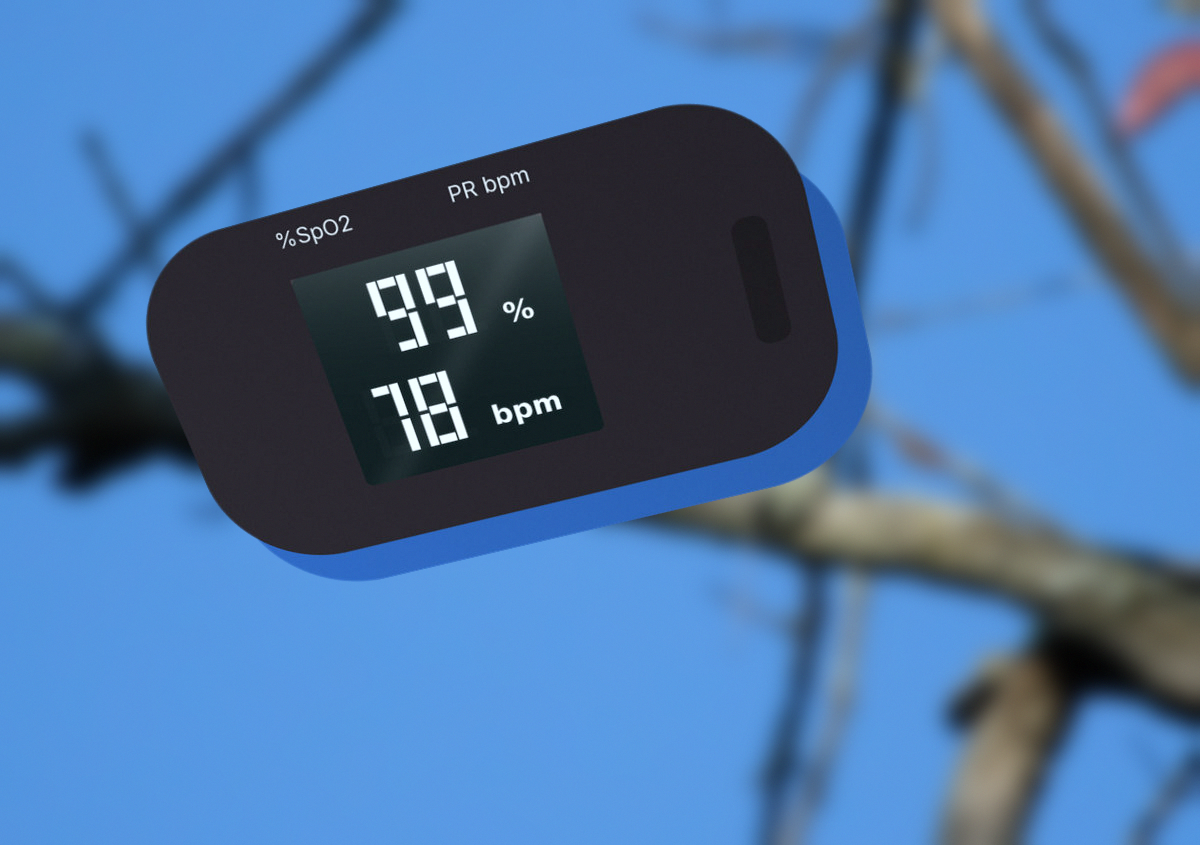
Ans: 78 bpm
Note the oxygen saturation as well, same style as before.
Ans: 99 %
